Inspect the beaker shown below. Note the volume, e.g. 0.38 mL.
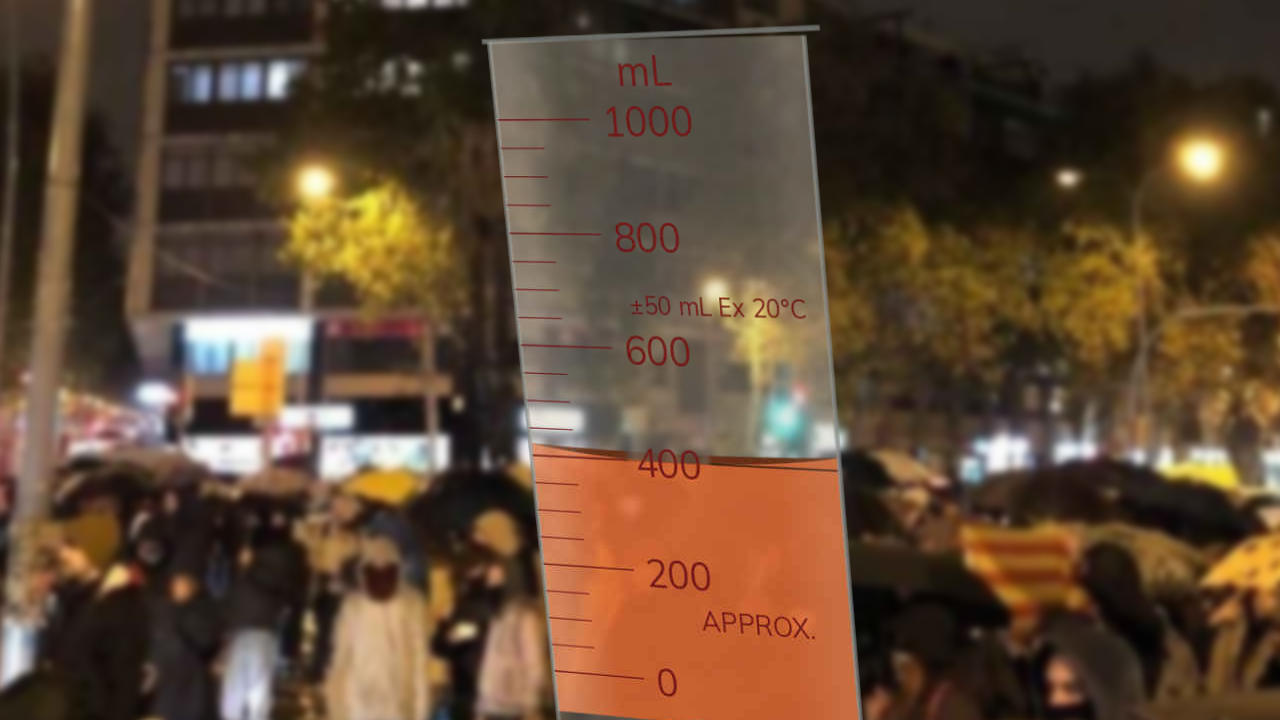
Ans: 400 mL
